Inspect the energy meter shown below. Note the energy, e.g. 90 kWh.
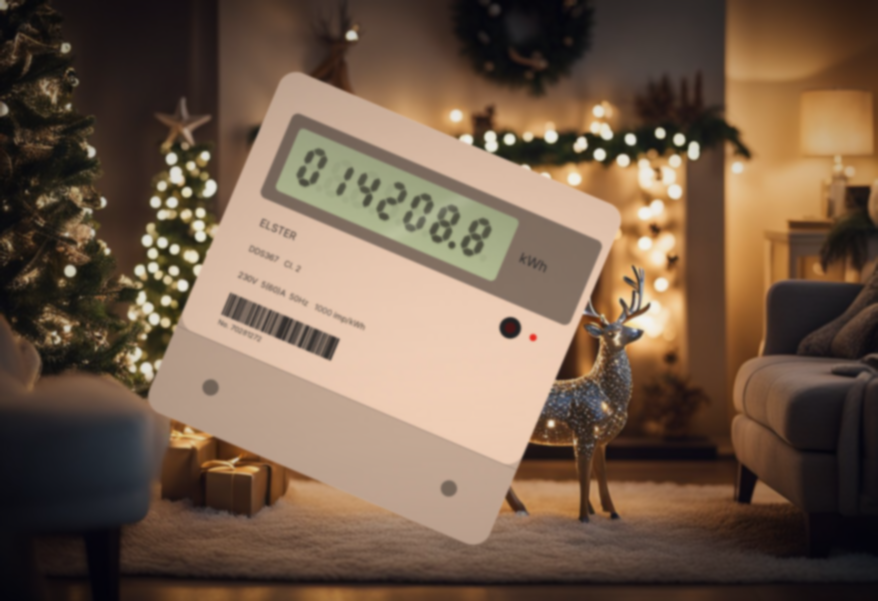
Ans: 14208.8 kWh
